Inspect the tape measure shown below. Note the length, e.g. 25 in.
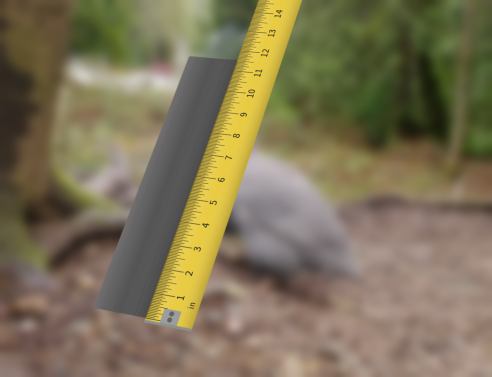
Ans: 11.5 in
